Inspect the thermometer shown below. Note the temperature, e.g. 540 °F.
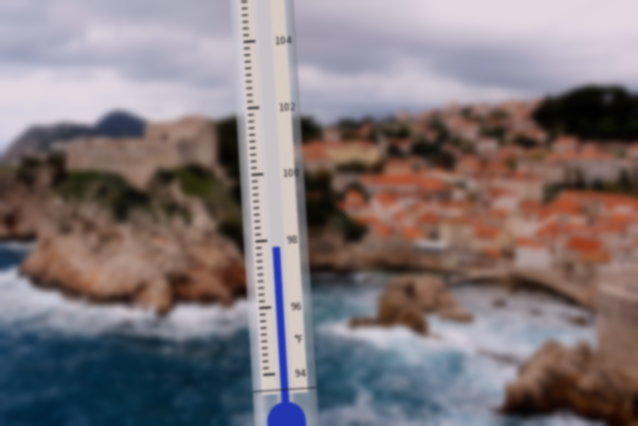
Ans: 97.8 °F
